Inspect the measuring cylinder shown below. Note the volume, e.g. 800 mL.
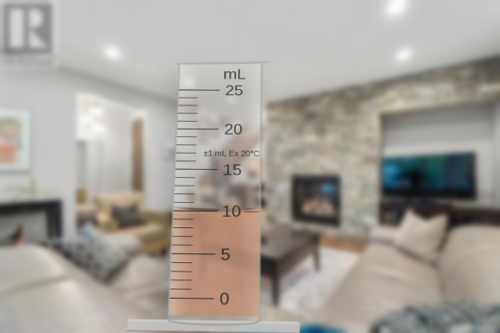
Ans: 10 mL
